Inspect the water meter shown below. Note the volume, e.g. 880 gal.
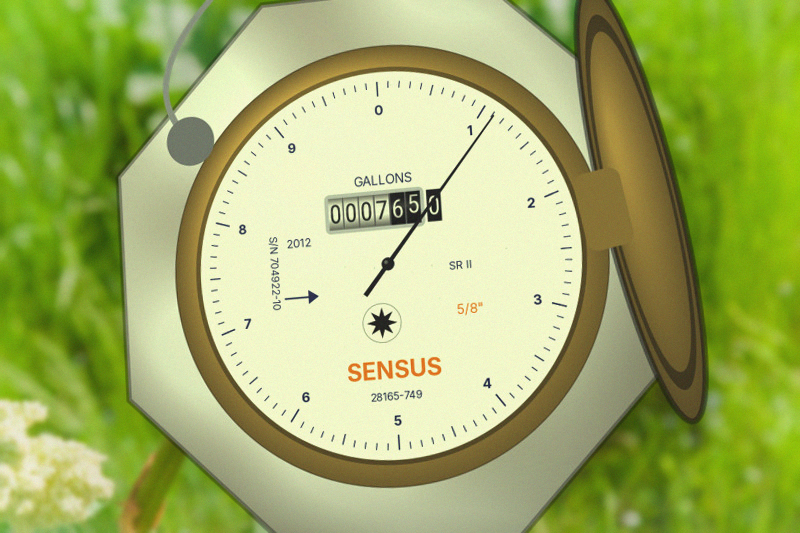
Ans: 7651.1 gal
